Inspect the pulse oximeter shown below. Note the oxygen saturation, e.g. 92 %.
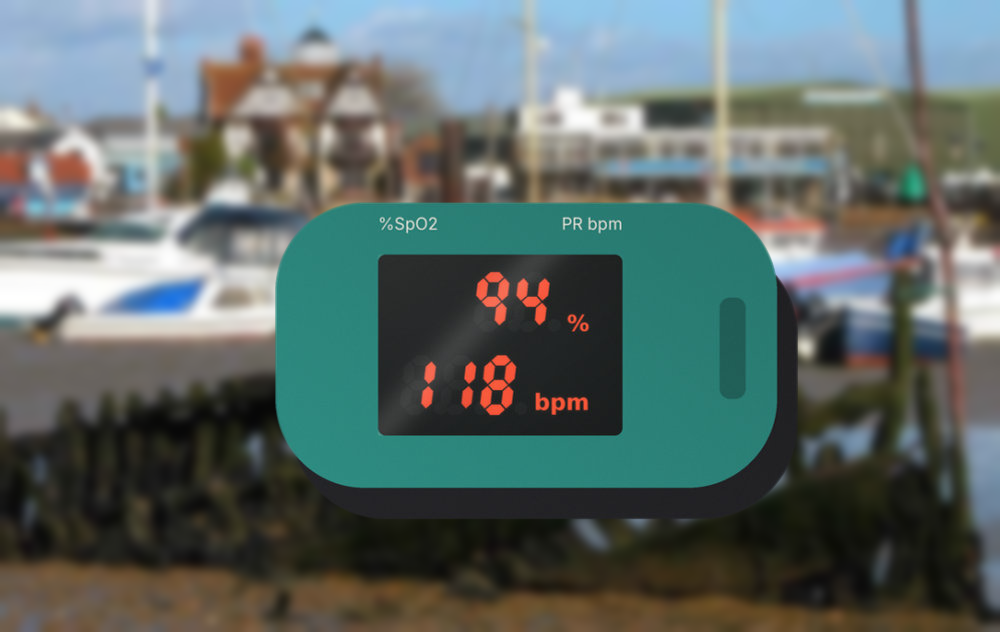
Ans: 94 %
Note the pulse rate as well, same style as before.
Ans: 118 bpm
